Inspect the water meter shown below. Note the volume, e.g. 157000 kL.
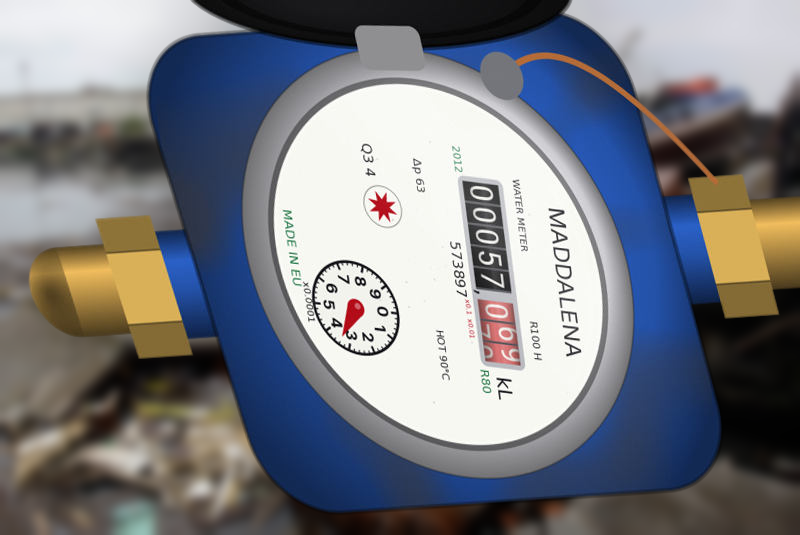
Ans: 57.0693 kL
